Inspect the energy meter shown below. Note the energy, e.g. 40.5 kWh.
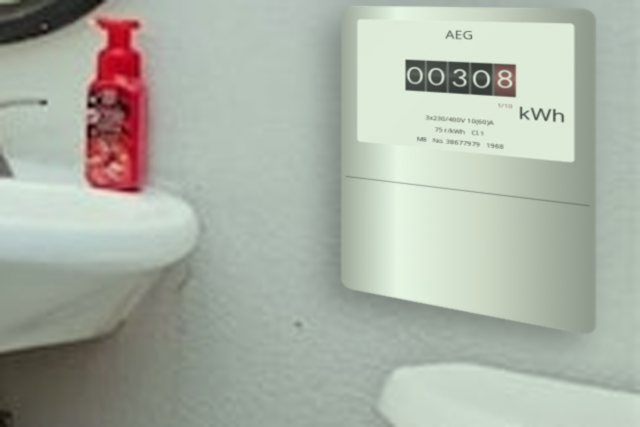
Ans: 30.8 kWh
